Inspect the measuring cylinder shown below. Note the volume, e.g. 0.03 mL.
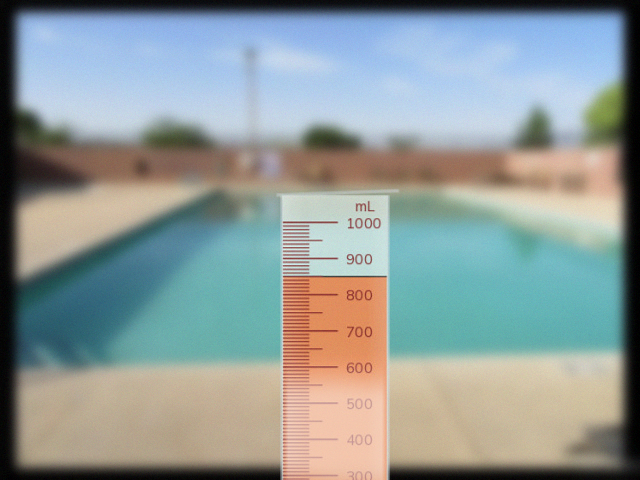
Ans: 850 mL
